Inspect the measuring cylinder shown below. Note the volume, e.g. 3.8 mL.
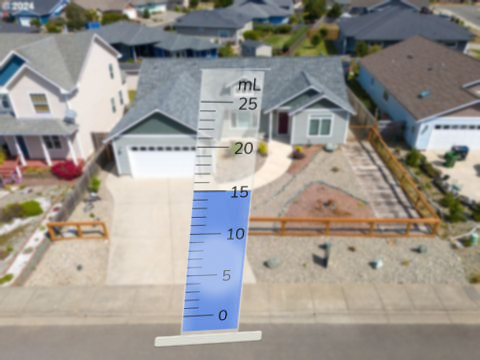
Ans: 15 mL
